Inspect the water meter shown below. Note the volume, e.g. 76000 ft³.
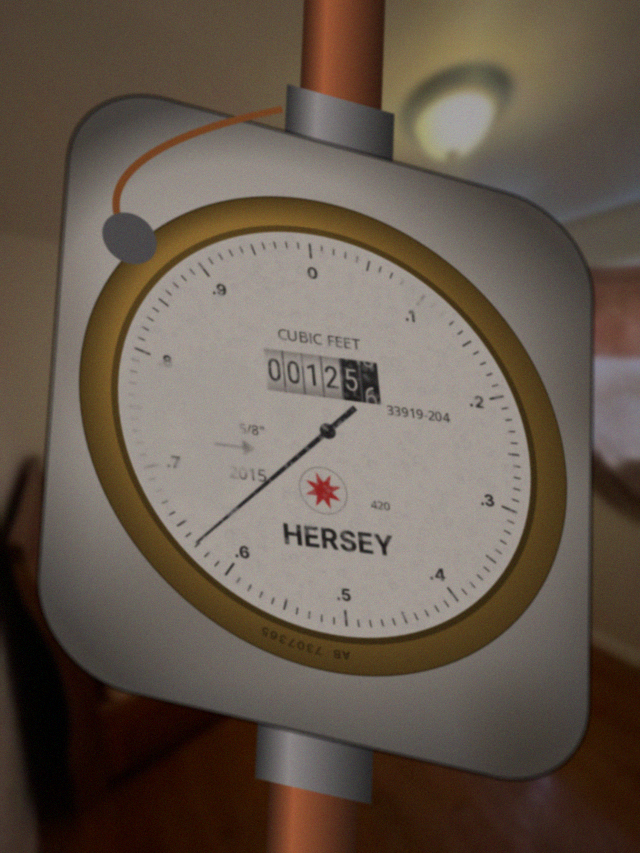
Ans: 1255.63 ft³
